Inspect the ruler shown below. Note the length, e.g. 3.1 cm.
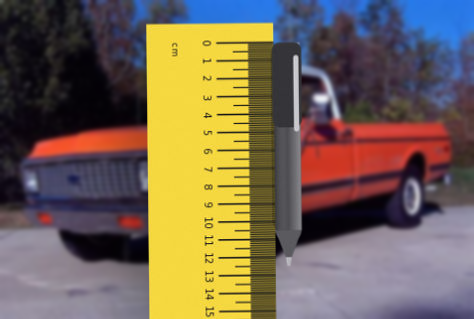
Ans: 12.5 cm
